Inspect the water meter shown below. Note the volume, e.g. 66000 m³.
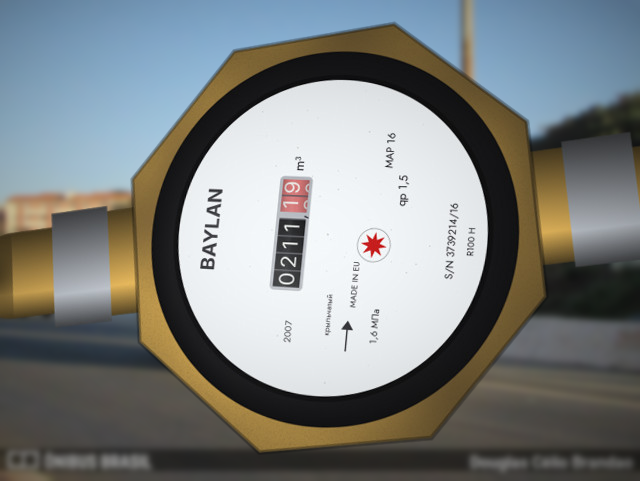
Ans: 211.19 m³
